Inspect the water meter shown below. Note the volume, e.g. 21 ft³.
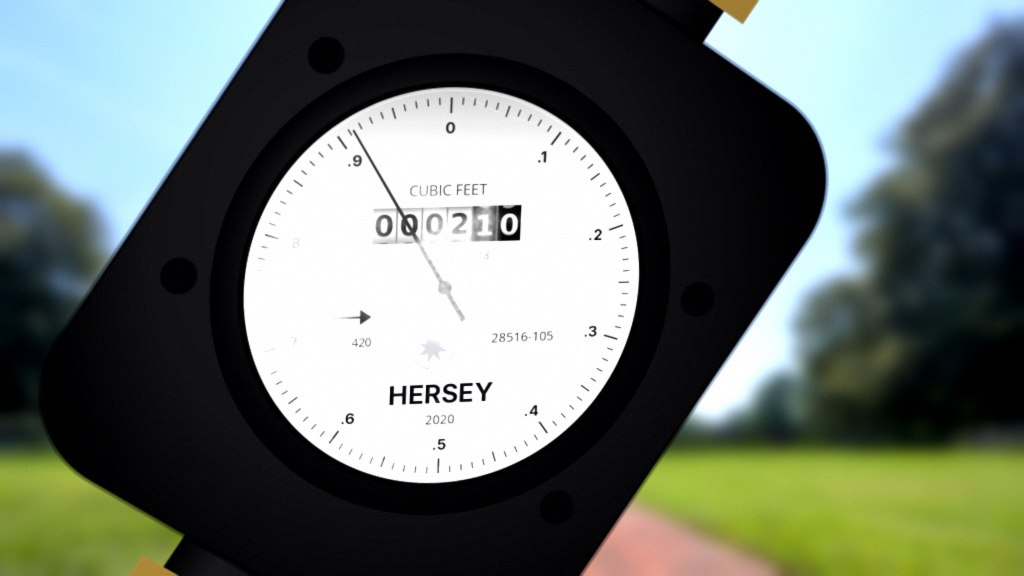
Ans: 209.91 ft³
